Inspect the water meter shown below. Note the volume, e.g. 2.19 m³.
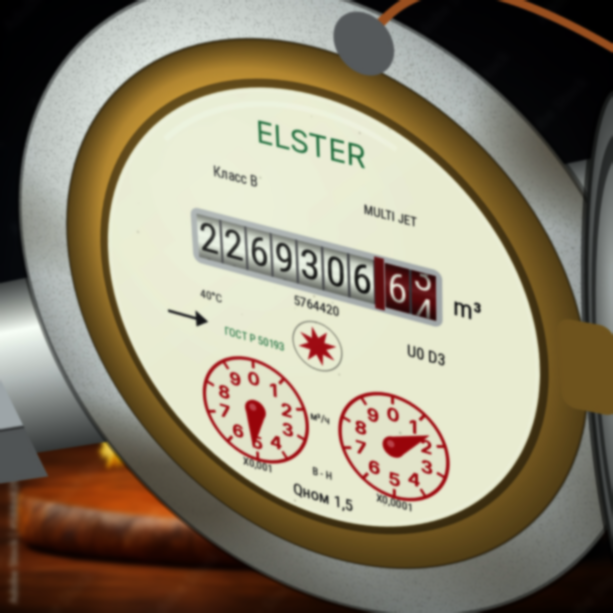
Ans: 2269306.6351 m³
